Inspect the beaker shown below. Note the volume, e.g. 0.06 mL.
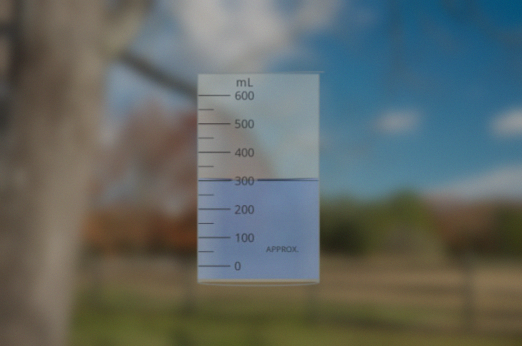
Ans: 300 mL
